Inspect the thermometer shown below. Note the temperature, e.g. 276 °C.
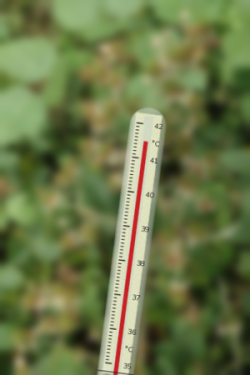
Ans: 41.5 °C
